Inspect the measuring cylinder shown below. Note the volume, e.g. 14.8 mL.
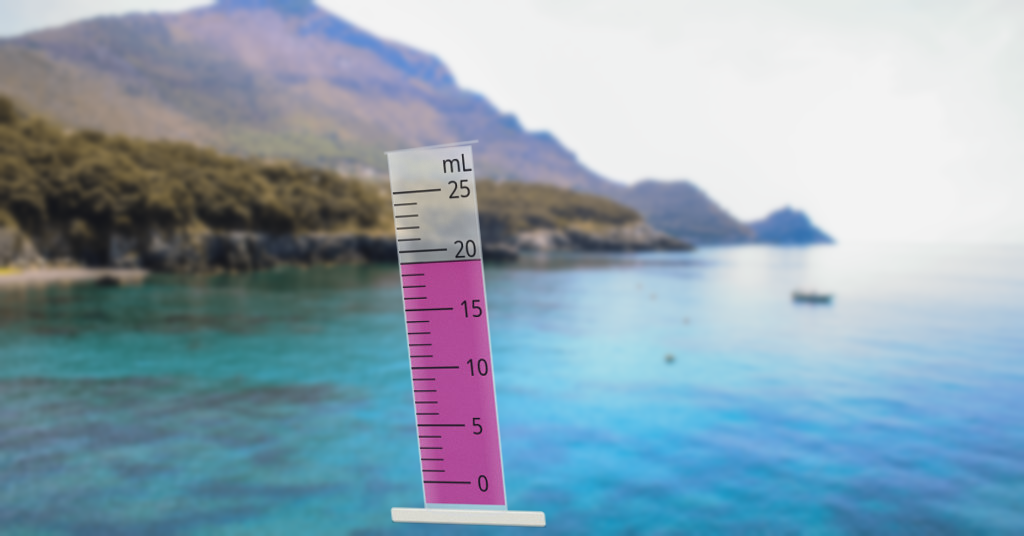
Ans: 19 mL
